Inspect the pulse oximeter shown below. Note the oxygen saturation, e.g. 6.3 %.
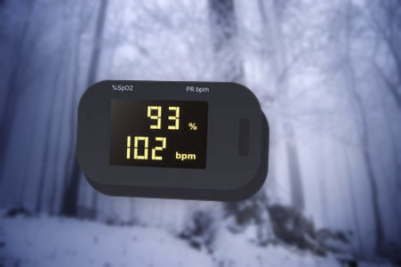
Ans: 93 %
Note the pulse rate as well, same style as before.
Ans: 102 bpm
